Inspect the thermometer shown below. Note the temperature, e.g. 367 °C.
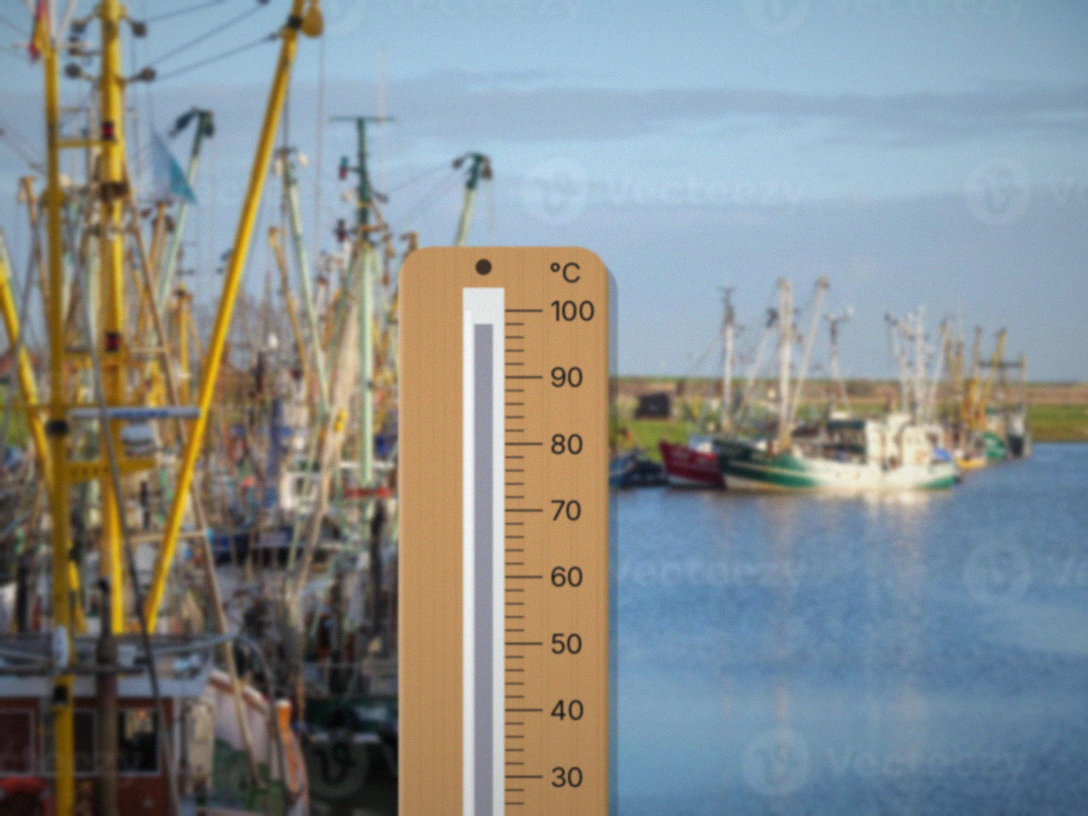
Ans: 98 °C
